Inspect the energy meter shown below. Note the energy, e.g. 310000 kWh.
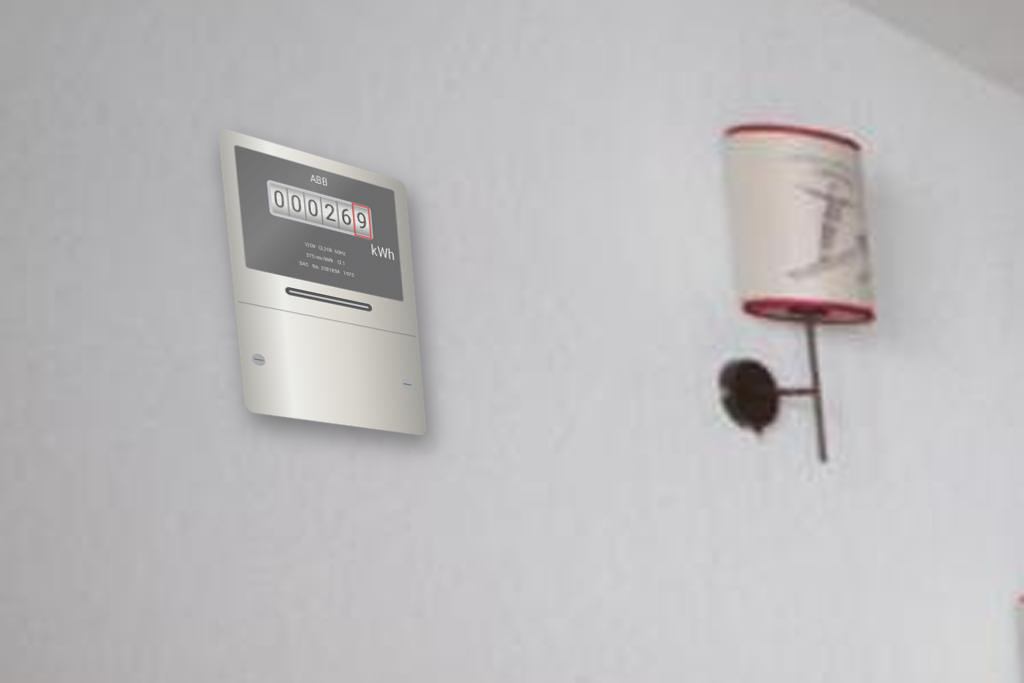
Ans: 26.9 kWh
